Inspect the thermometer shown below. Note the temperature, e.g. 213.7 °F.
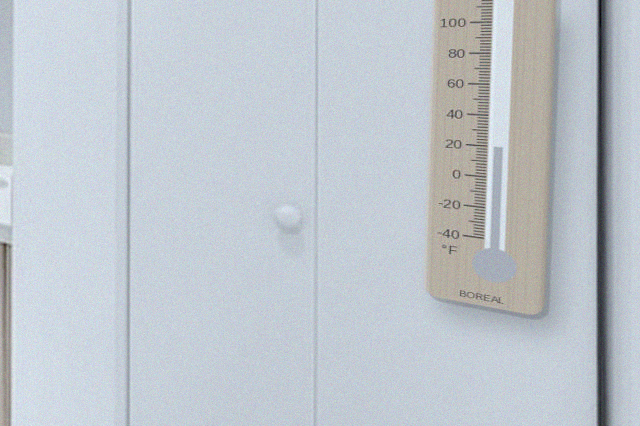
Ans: 20 °F
